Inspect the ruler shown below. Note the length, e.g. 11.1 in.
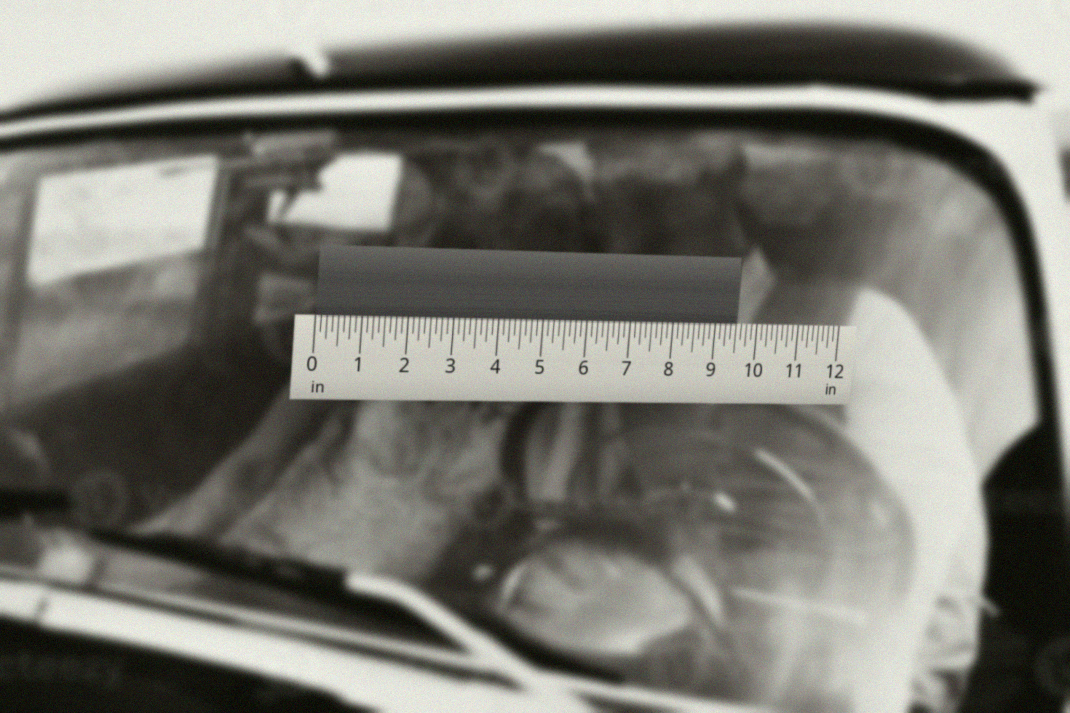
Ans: 9.5 in
